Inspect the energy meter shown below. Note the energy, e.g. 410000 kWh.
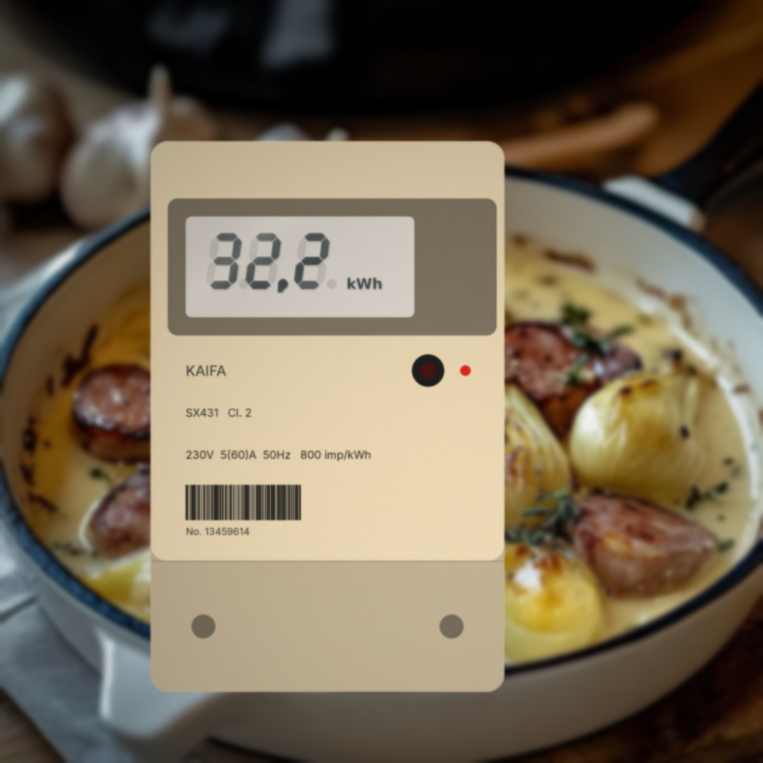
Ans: 32.2 kWh
